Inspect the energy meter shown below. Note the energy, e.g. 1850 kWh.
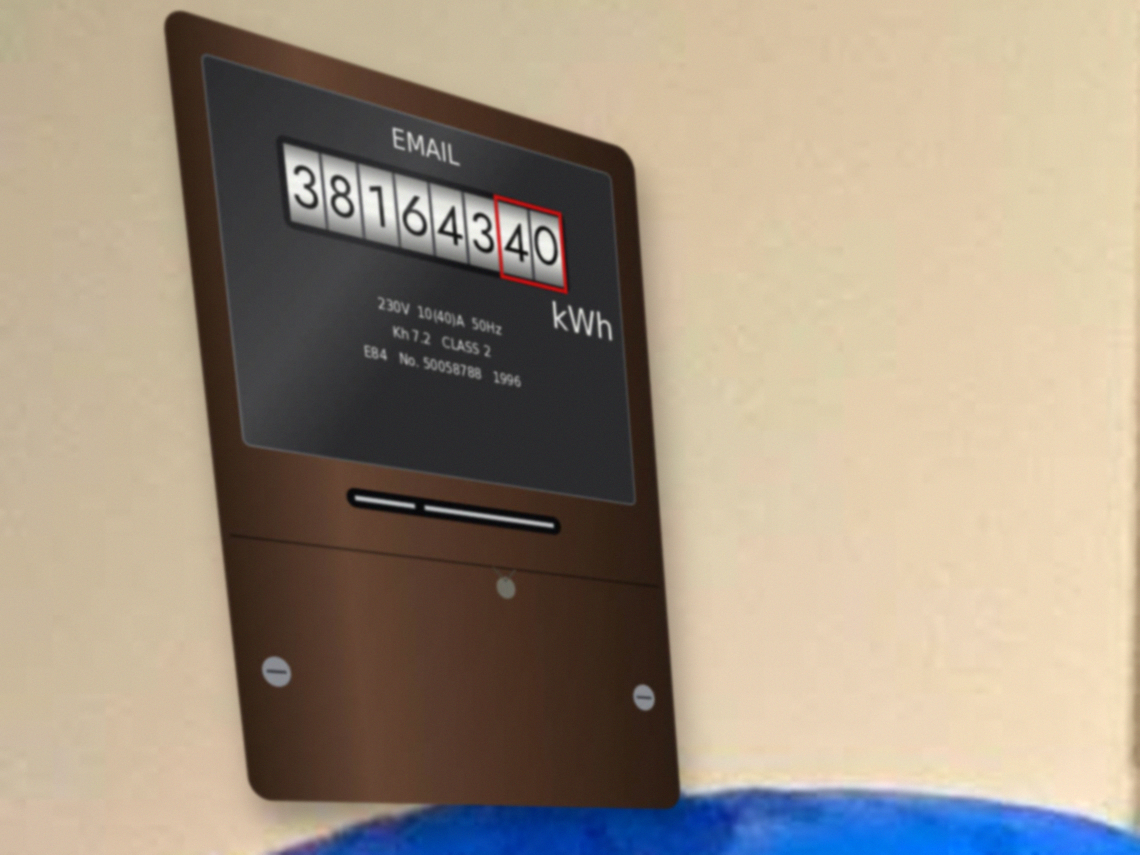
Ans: 381643.40 kWh
